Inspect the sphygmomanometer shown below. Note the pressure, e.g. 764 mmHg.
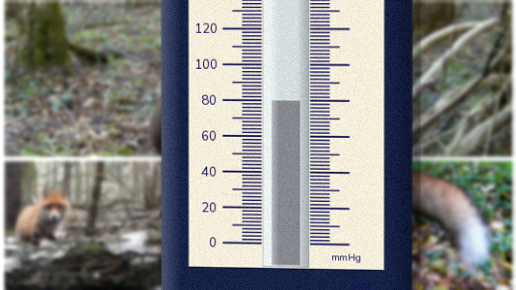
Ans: 80 mmHg
